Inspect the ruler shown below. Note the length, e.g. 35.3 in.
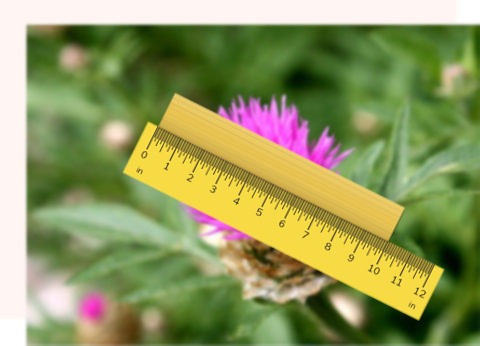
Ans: 10 in
